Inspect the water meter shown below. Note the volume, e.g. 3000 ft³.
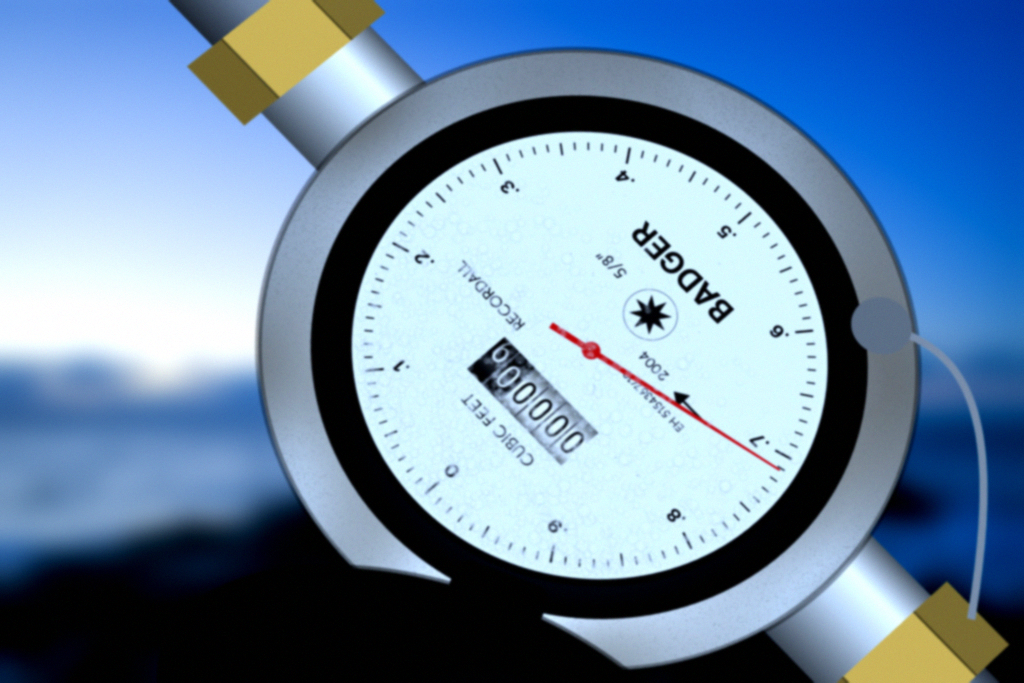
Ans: 8.71 ft³
